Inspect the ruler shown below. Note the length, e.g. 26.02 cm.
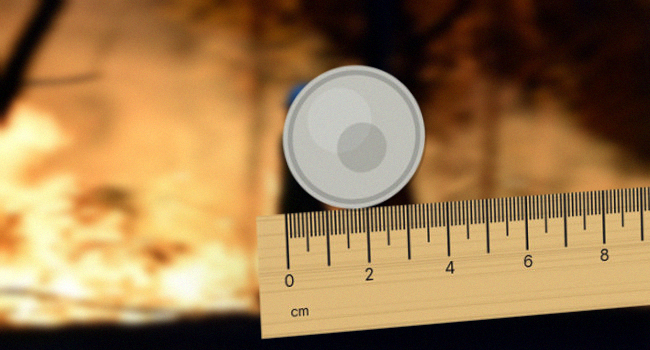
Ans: 3.5 cm
